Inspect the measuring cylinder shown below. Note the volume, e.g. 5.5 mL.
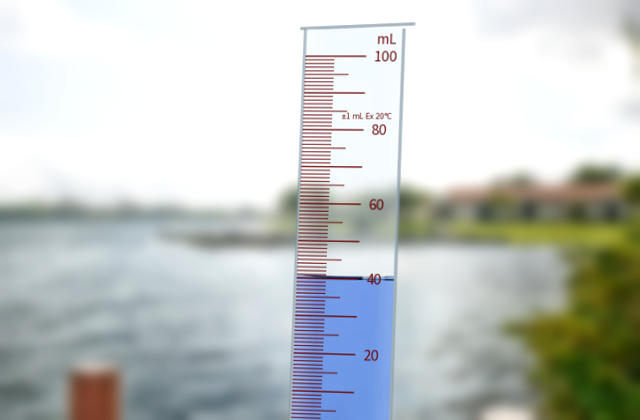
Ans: 40 mL
